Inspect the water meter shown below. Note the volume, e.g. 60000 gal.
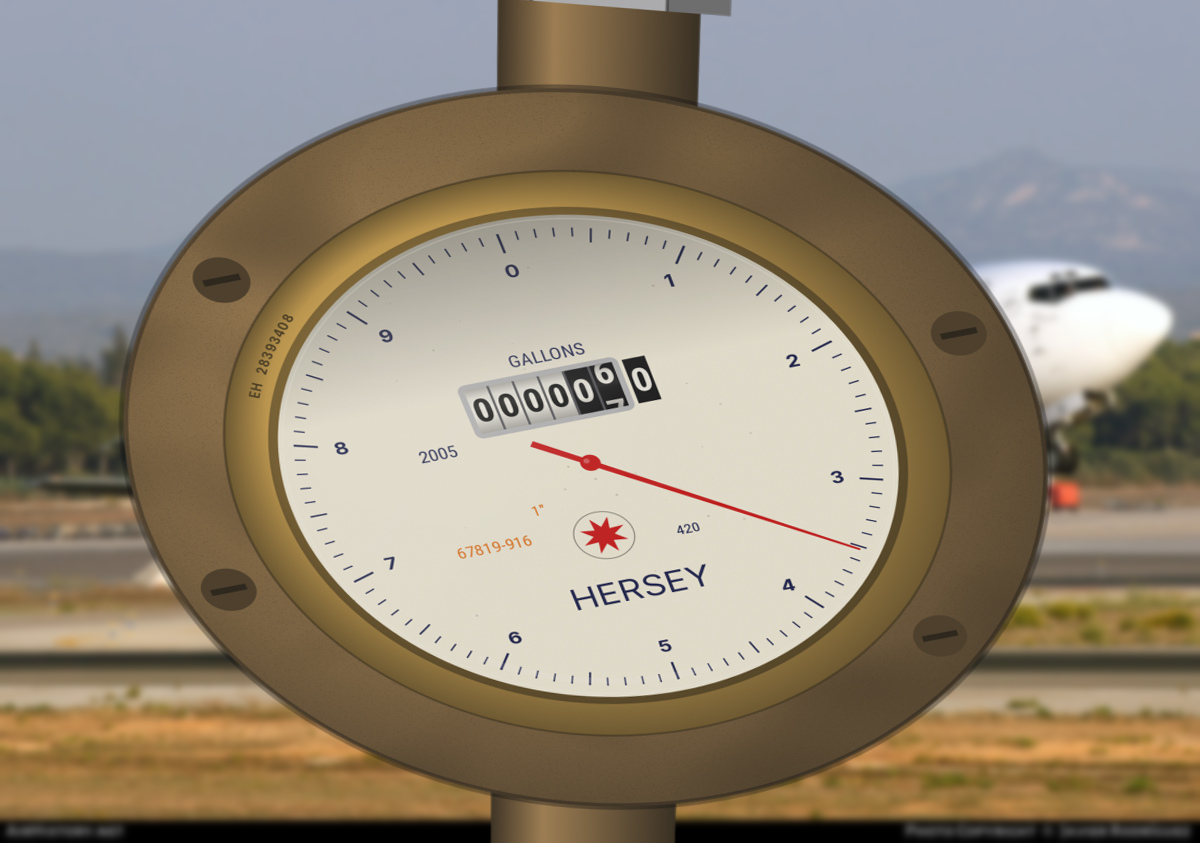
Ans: 63.5 gal
